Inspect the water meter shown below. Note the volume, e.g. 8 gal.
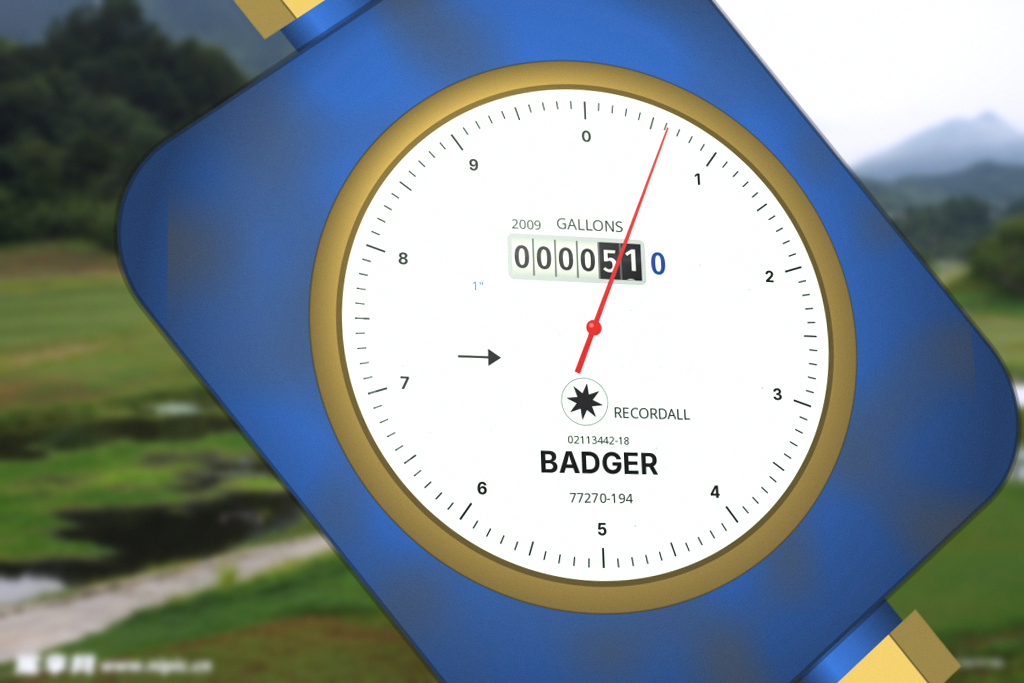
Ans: 510.6 gal
